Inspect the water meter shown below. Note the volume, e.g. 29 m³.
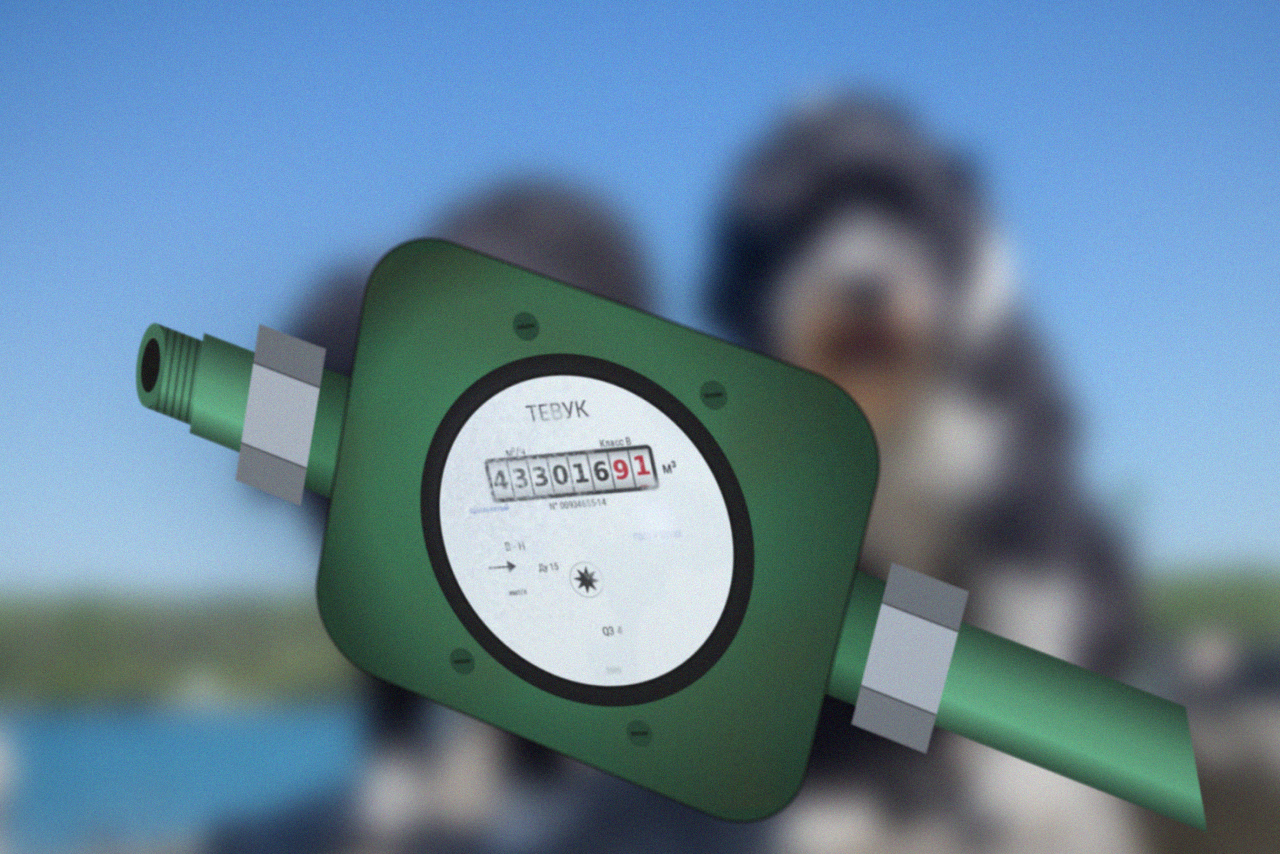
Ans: 433016.91 m³
